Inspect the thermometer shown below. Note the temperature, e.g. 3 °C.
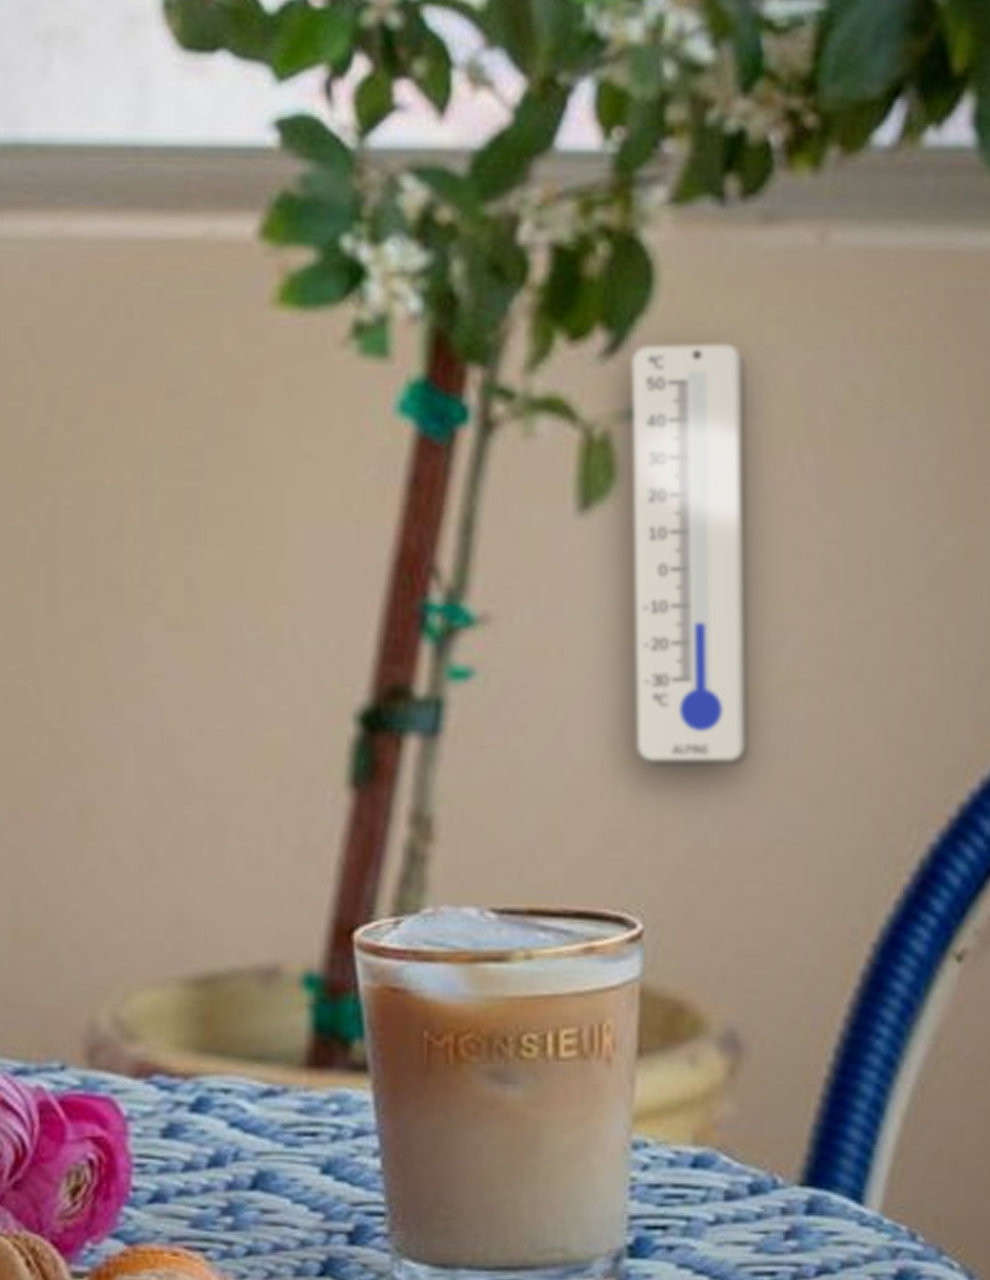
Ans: -15 °C
